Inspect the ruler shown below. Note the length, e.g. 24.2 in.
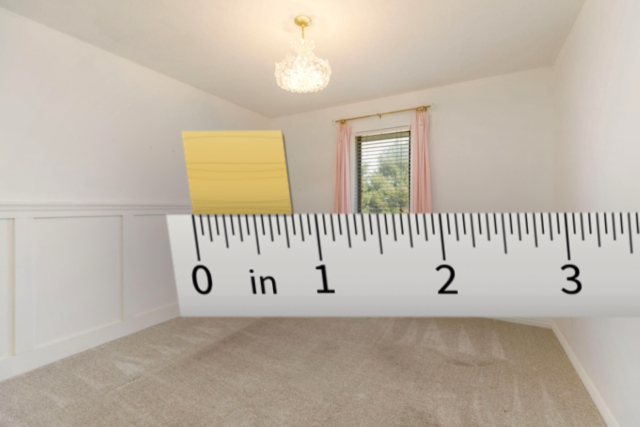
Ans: 0.8125 in
